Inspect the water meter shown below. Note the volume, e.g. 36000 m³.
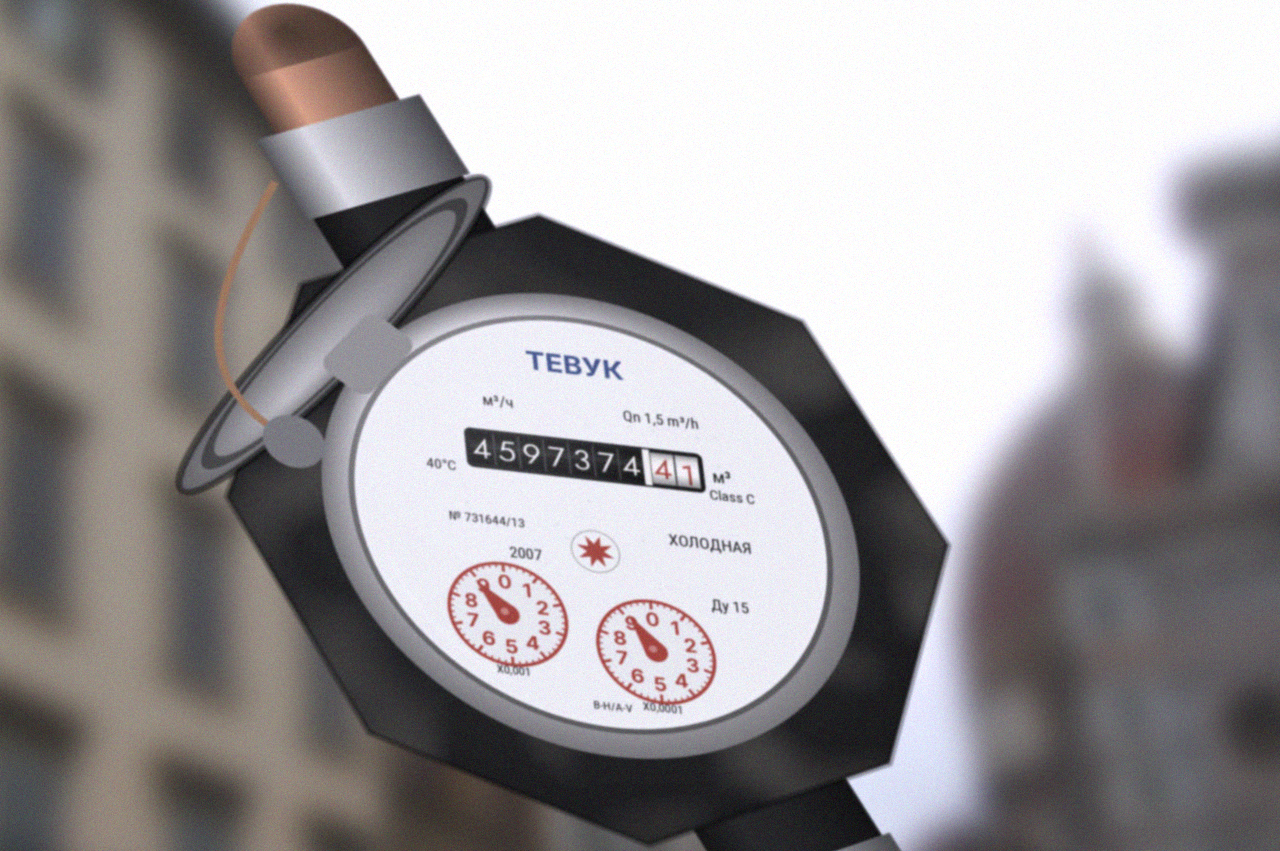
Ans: 4597374.4089 m³
